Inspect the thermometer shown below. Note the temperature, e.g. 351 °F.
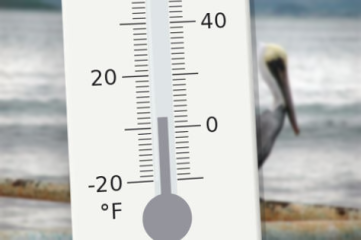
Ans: 4 °F
